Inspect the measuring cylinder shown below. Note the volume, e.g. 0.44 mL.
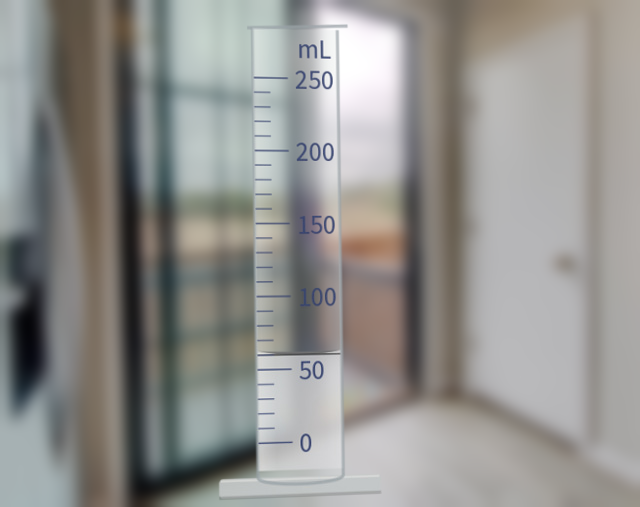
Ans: 60 mL
